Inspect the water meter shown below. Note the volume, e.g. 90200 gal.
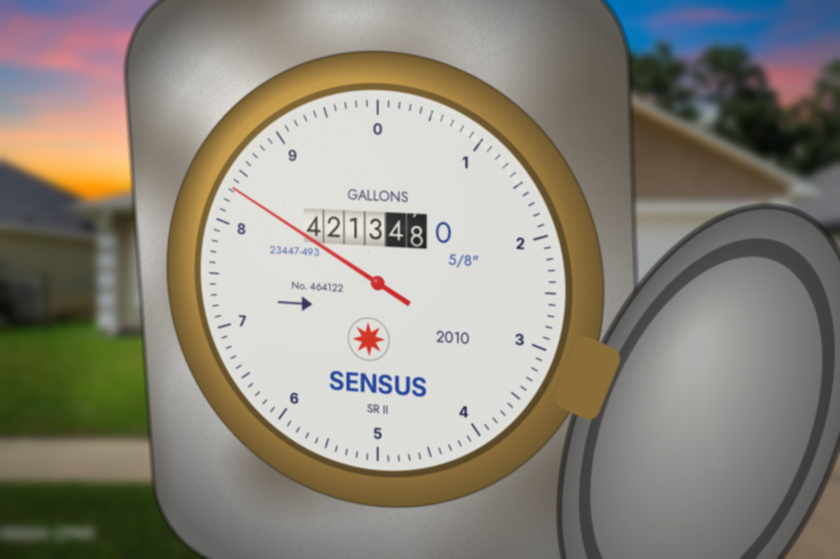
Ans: 4213478.3 gal
